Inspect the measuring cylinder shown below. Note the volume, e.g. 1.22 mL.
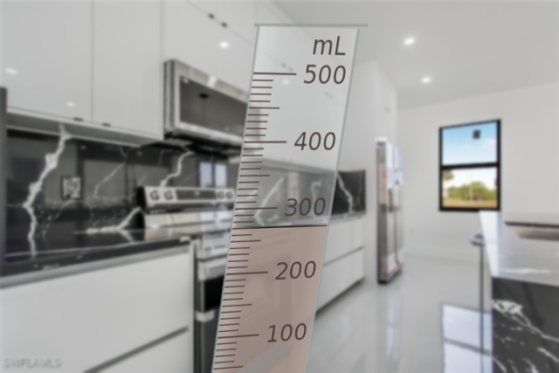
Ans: 270 mL
